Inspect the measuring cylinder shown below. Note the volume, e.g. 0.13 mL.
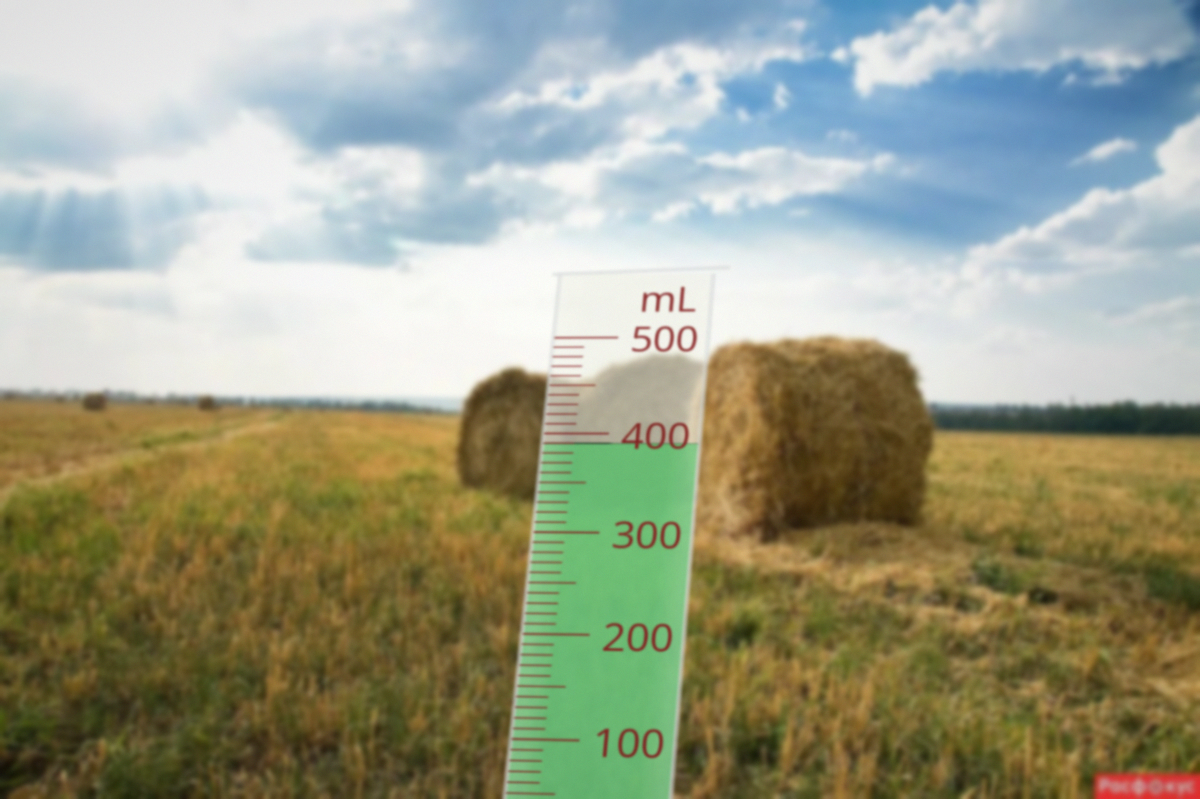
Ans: 390 mL
